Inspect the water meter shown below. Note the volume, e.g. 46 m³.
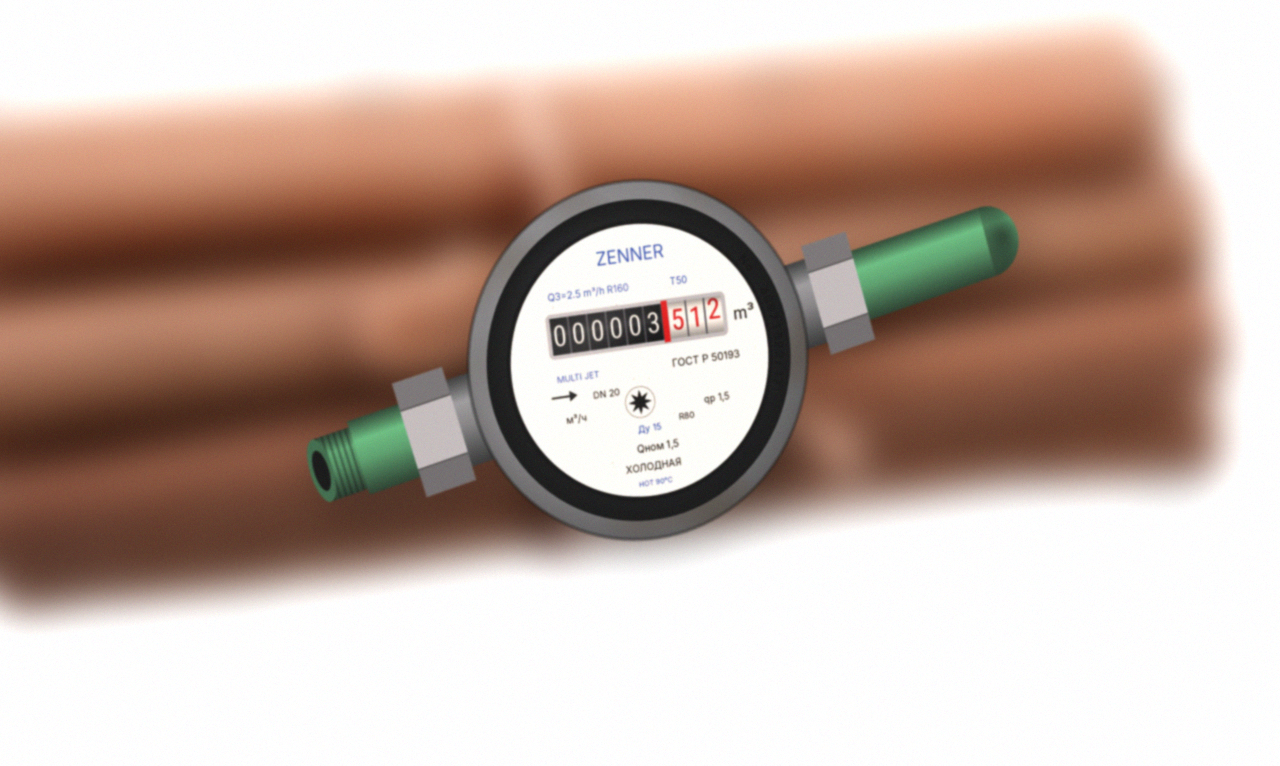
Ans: 3.512 m³
